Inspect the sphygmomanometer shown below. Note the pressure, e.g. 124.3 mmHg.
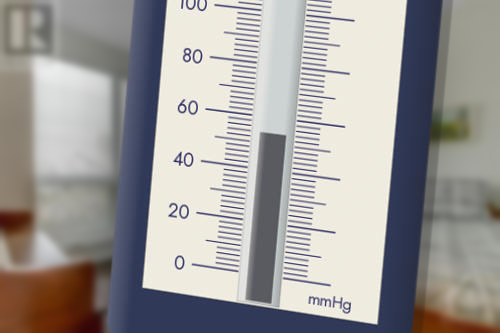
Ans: 54 mmHg
